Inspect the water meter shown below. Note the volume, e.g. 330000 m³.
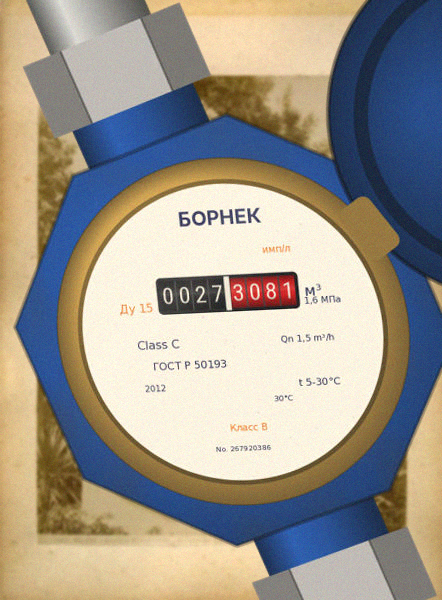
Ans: 27.3081 m³
